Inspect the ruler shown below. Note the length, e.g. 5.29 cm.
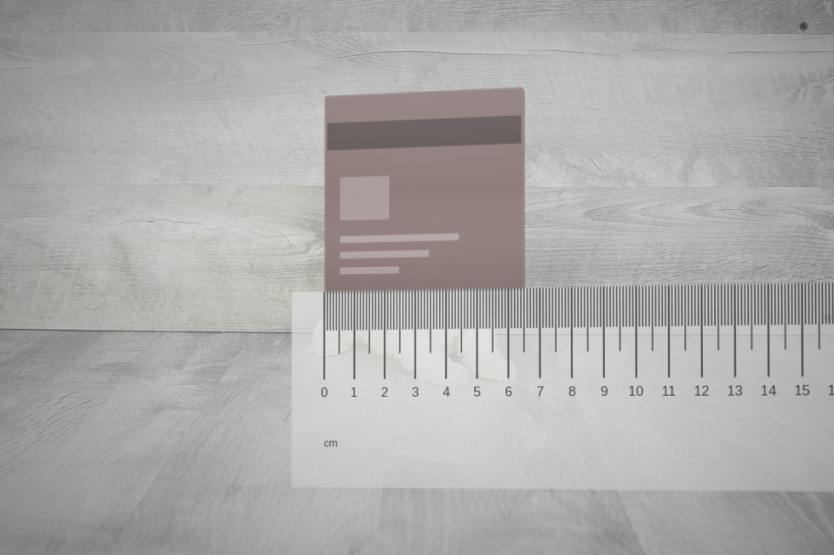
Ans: 6.5 cm
